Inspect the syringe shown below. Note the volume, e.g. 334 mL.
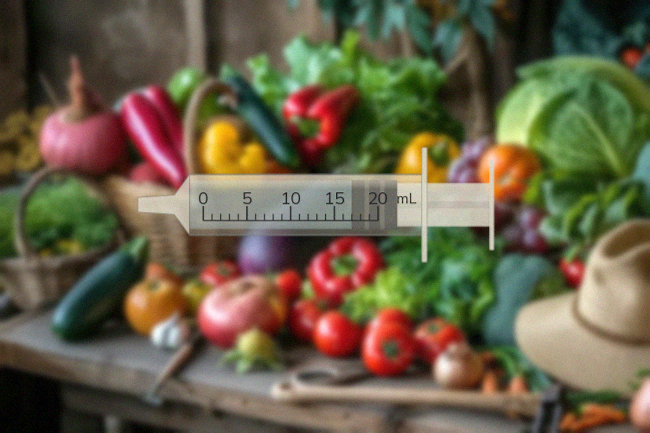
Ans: 17 mL
